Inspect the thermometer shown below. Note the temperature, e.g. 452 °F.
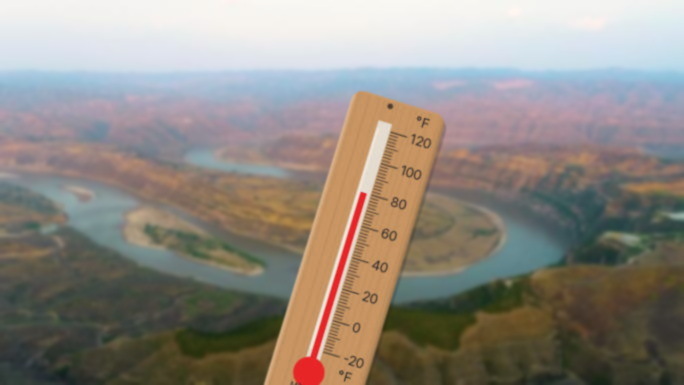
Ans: 80 °F
